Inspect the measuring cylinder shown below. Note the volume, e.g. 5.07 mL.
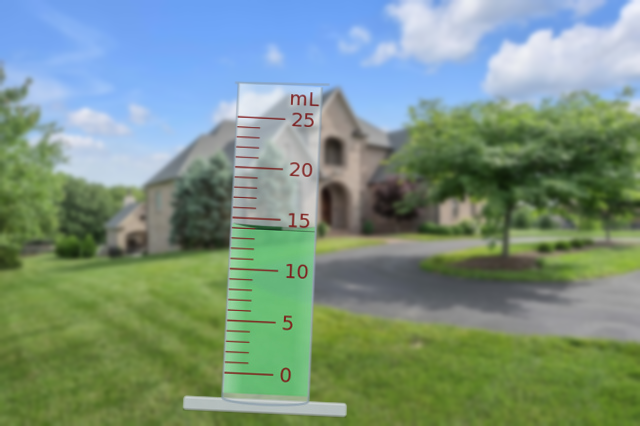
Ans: 14 mL
